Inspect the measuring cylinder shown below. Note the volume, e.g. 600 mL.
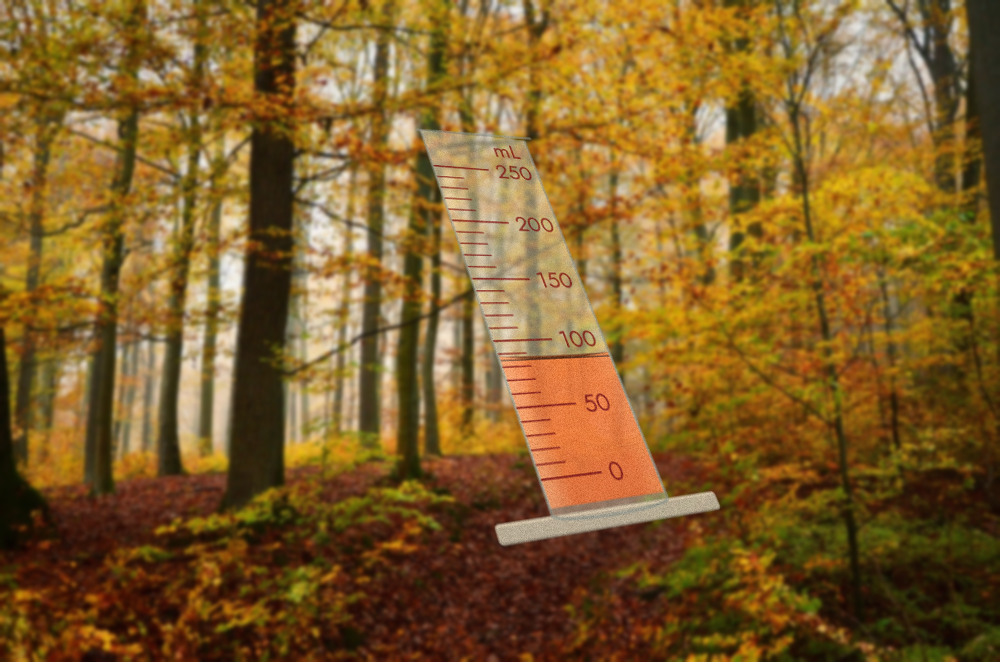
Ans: 85 mL
